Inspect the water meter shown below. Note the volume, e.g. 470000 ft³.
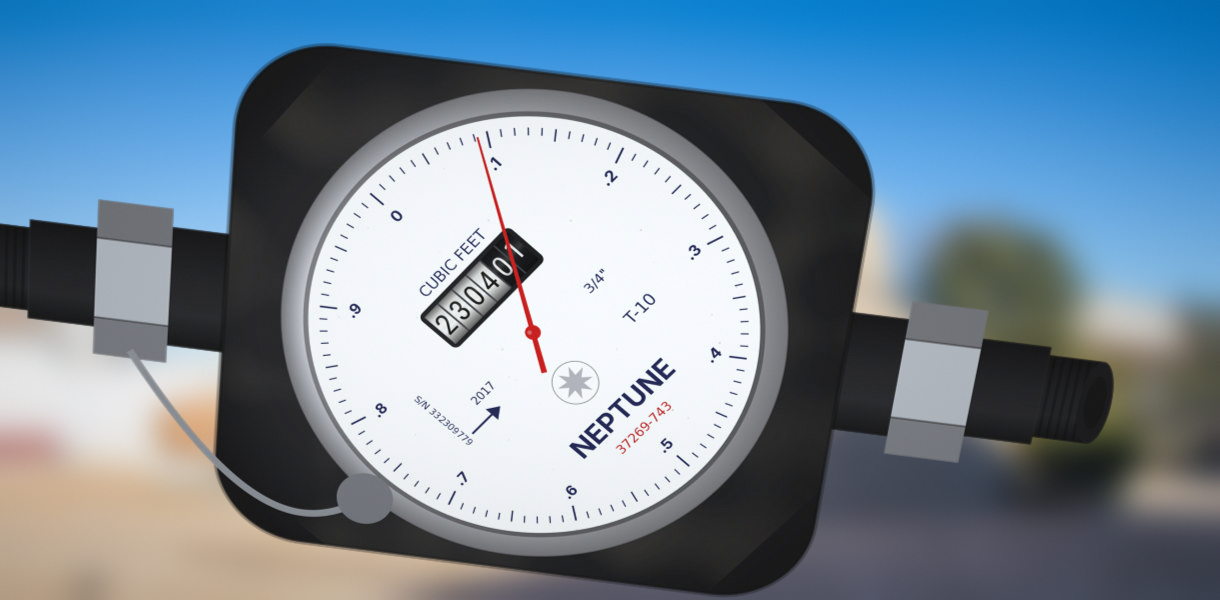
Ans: 230401.09 ft³
